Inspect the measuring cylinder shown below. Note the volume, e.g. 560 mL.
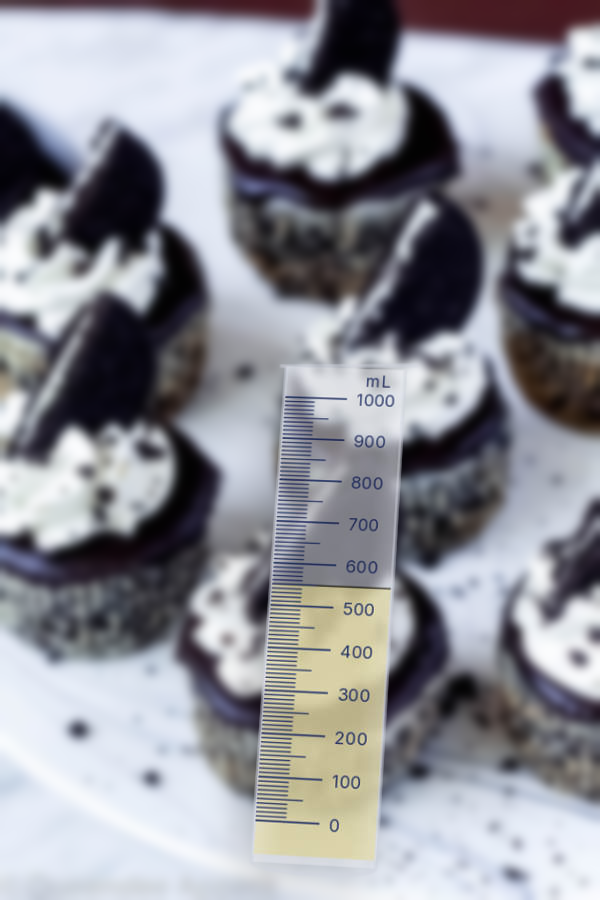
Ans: 550 mL
